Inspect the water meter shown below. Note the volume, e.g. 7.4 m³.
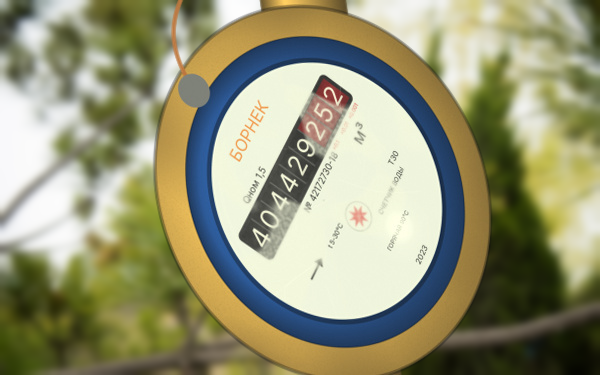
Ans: 404429.252 m³
